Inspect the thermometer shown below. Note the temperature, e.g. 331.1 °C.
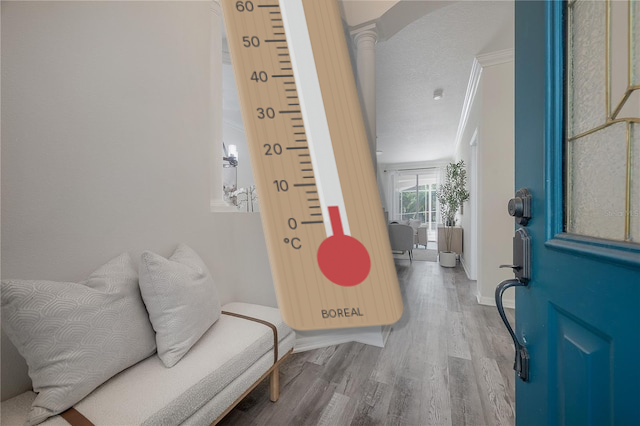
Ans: 4 °C
